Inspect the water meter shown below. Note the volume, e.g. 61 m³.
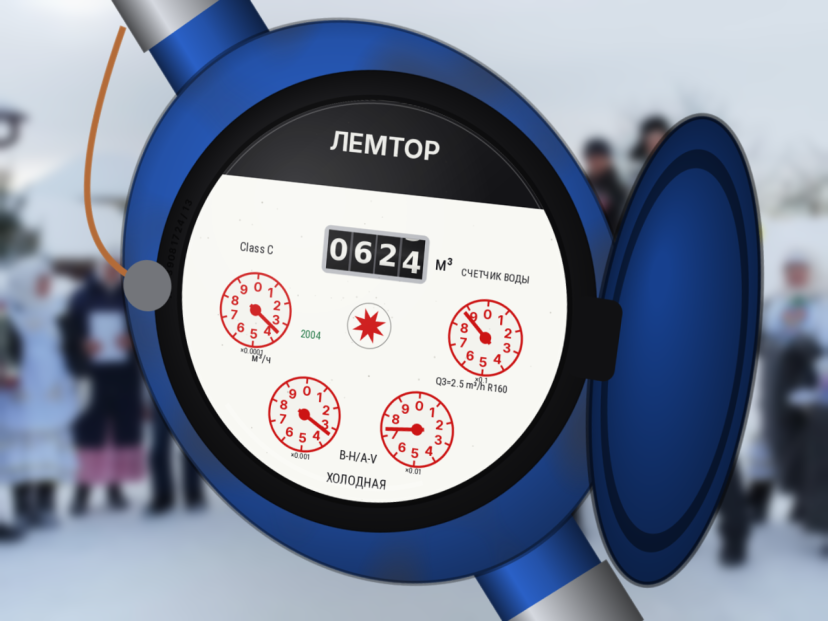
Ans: 623.8733 m³
